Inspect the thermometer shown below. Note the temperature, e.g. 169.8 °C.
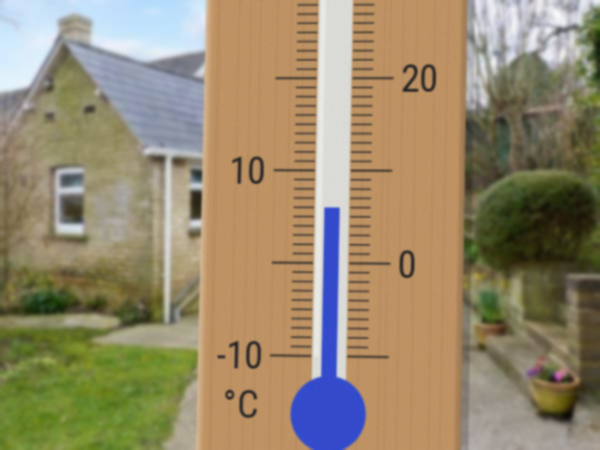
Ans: 6 °C
